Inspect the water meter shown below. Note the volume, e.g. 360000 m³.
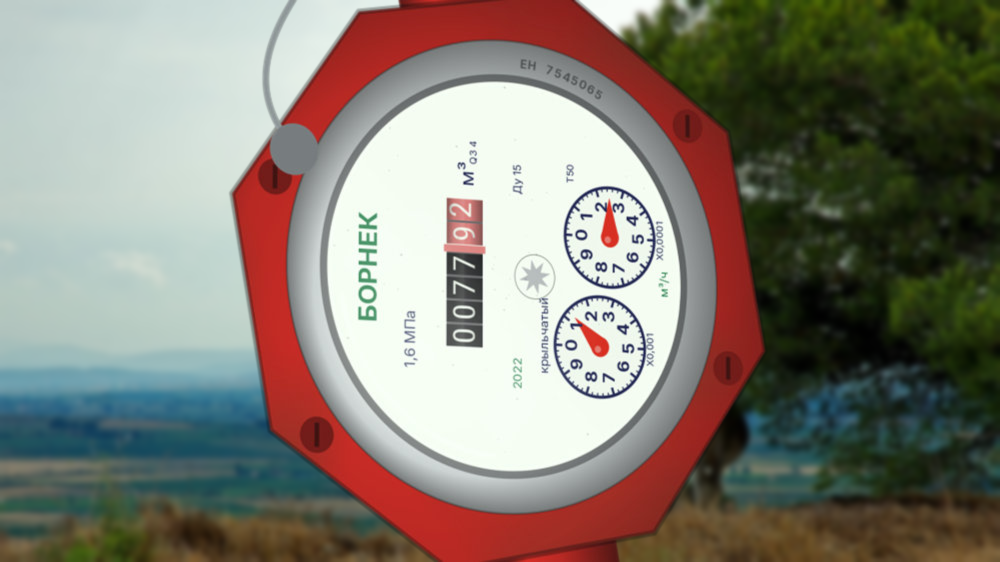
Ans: 77.9212 m³
